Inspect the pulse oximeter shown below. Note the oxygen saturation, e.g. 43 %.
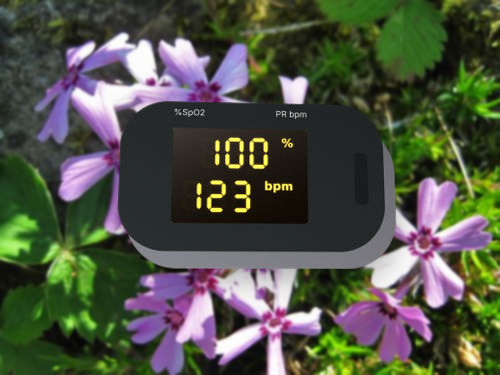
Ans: 100 %
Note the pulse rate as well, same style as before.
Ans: 123 bpm
